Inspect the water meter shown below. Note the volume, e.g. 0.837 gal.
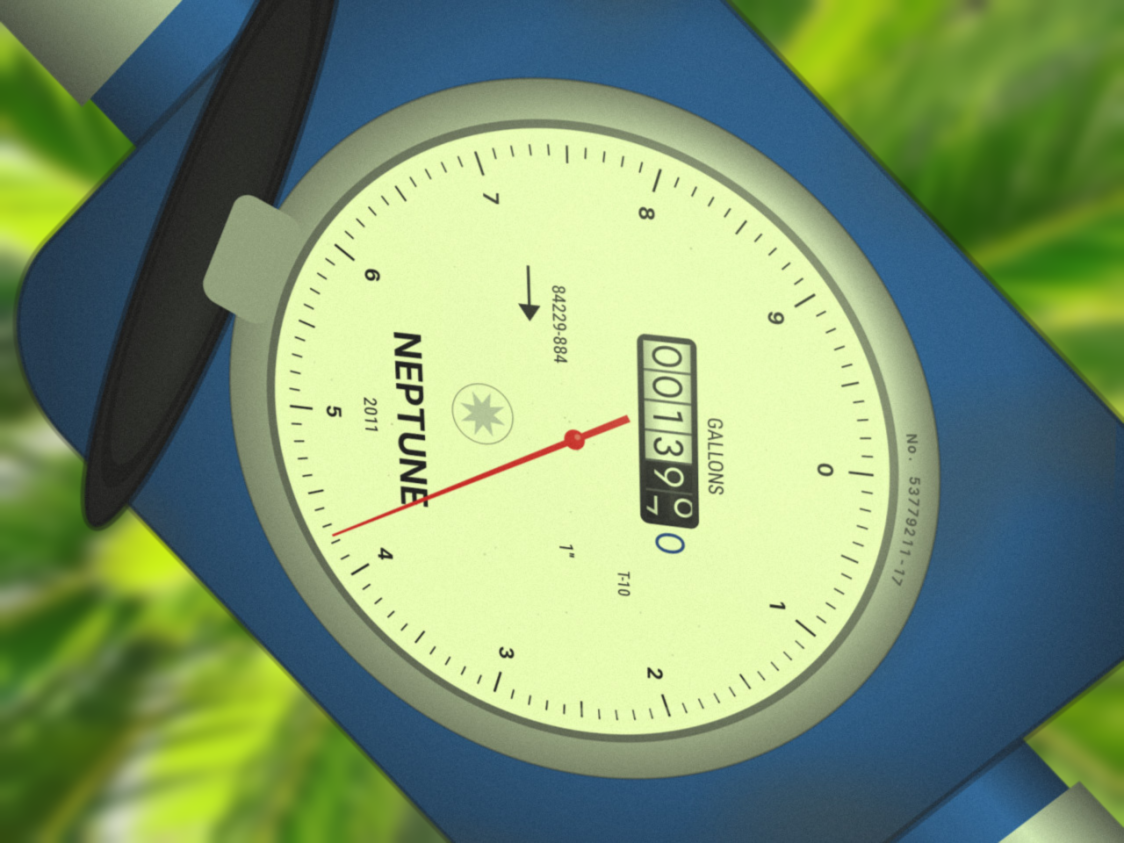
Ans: 13964.2 gal
